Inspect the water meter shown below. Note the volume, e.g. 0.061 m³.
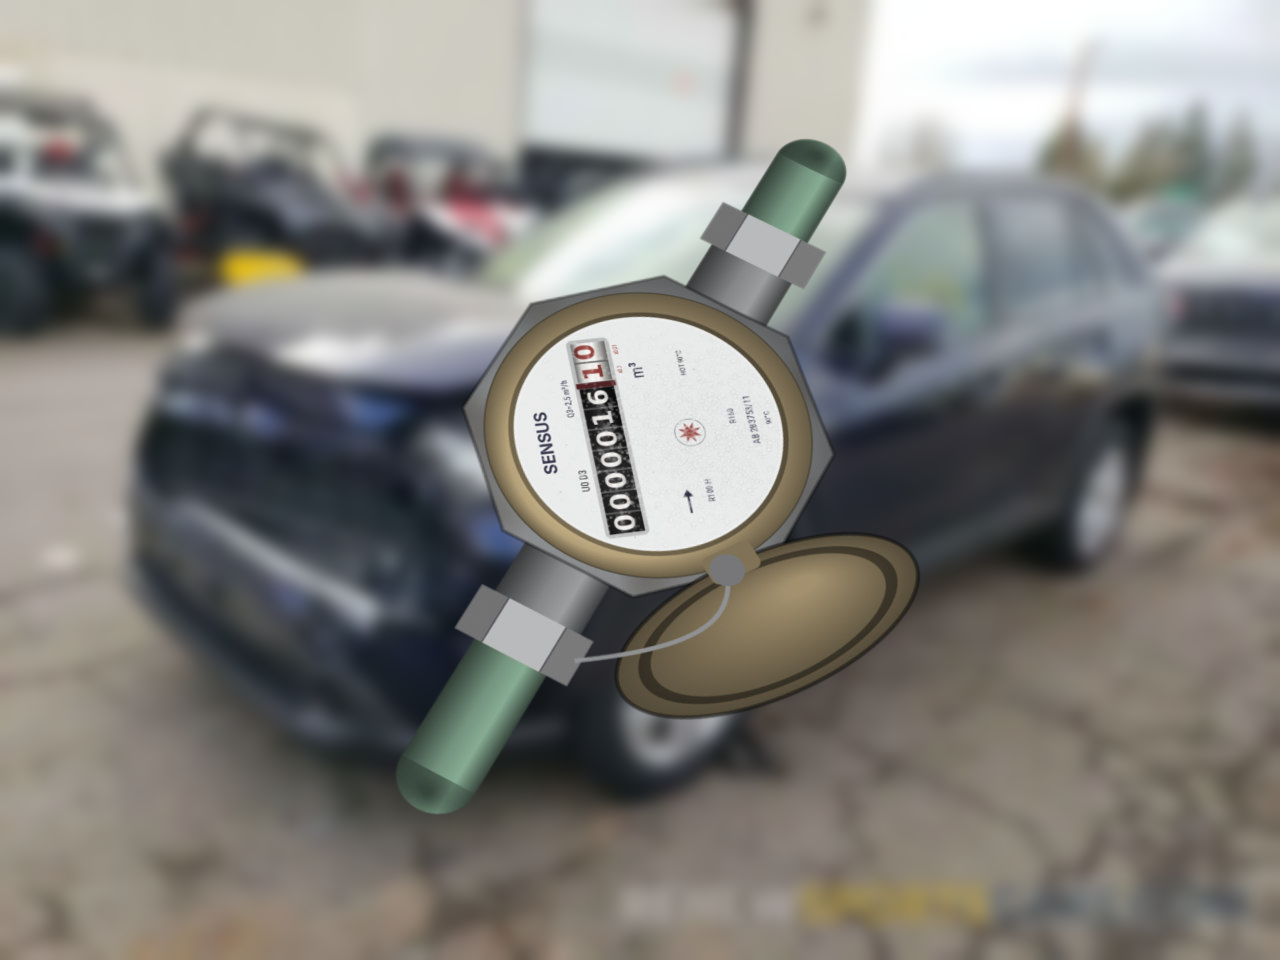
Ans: 16.10 m³
